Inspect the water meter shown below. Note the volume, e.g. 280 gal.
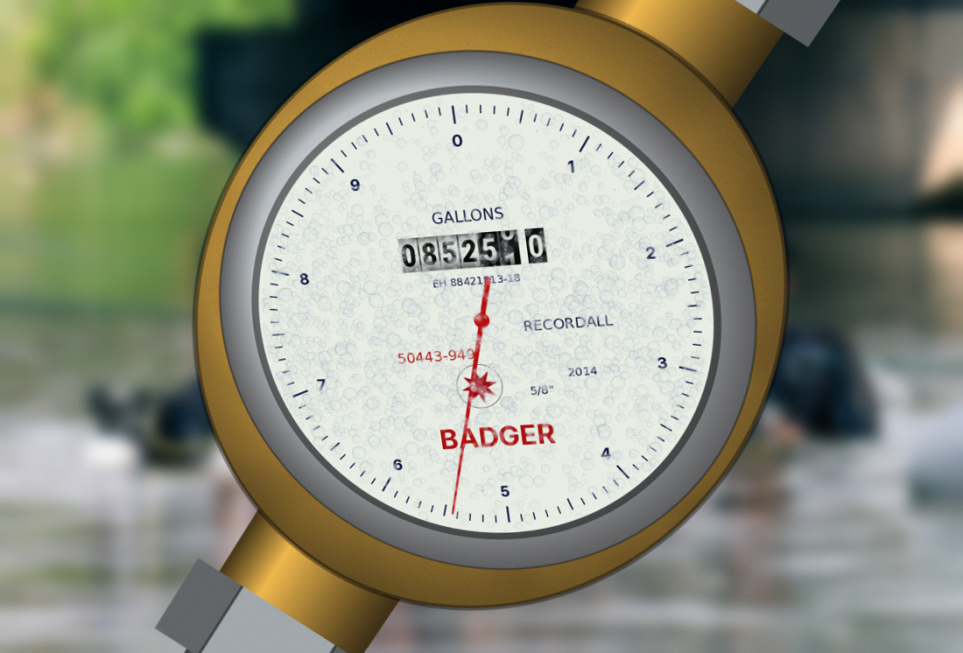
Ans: 852505.4 gal
